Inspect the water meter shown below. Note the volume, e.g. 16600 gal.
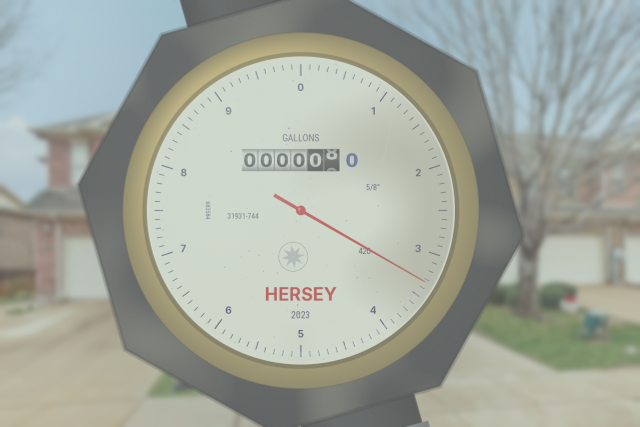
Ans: 83.3 gal
